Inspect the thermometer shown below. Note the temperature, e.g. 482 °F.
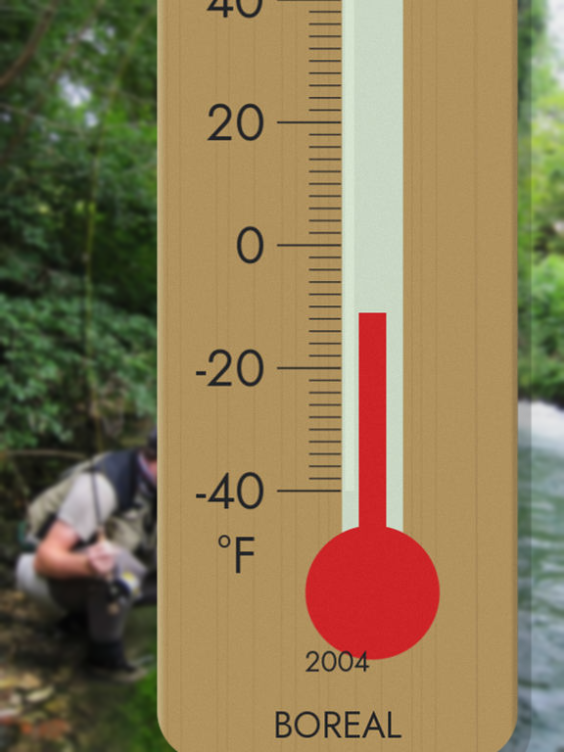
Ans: -11 °F
